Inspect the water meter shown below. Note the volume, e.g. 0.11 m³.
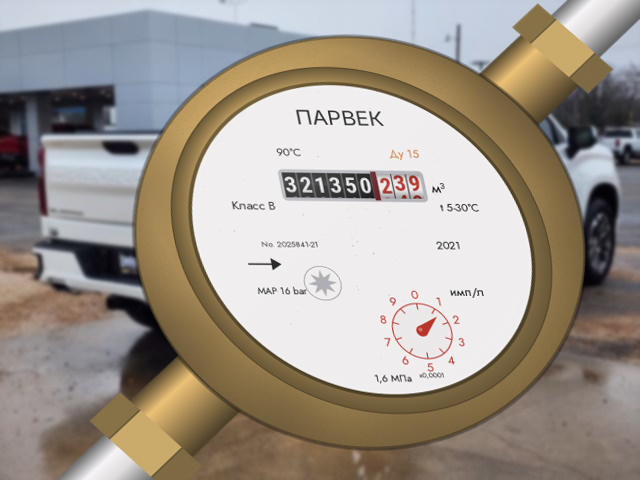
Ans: 321350.2391 m³
